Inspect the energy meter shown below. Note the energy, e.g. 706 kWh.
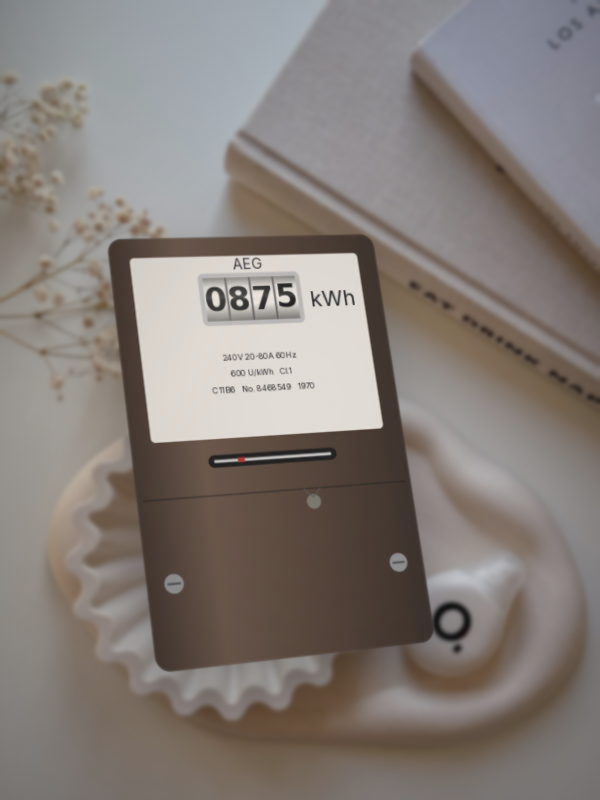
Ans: 875 kWh
